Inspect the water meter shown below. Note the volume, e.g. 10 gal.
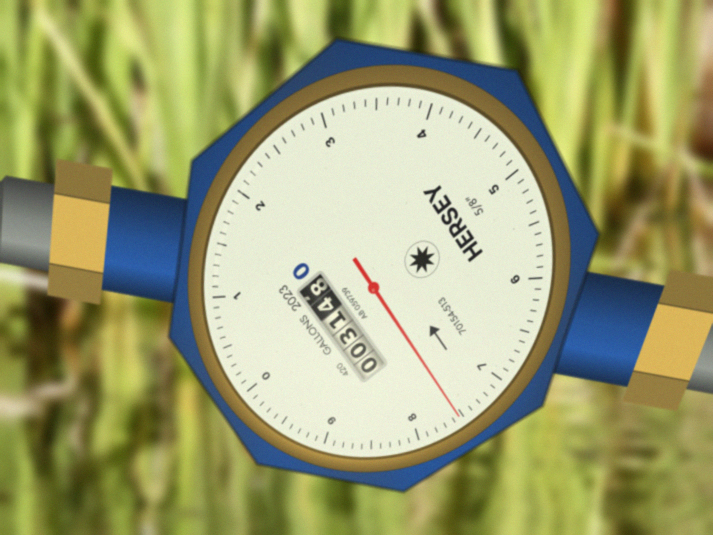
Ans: 31477.5 gal
